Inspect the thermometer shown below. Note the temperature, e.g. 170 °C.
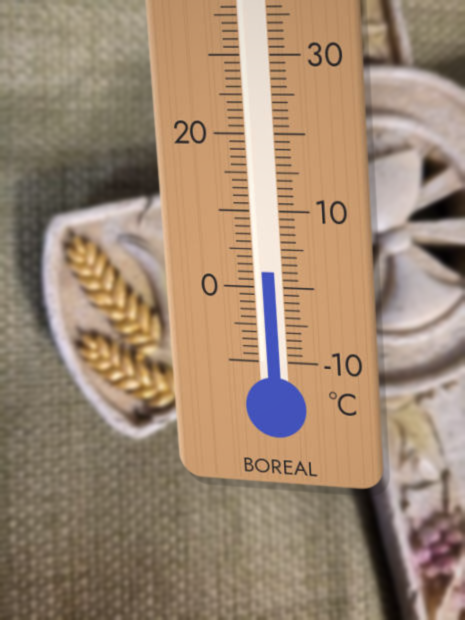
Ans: 2 °C
